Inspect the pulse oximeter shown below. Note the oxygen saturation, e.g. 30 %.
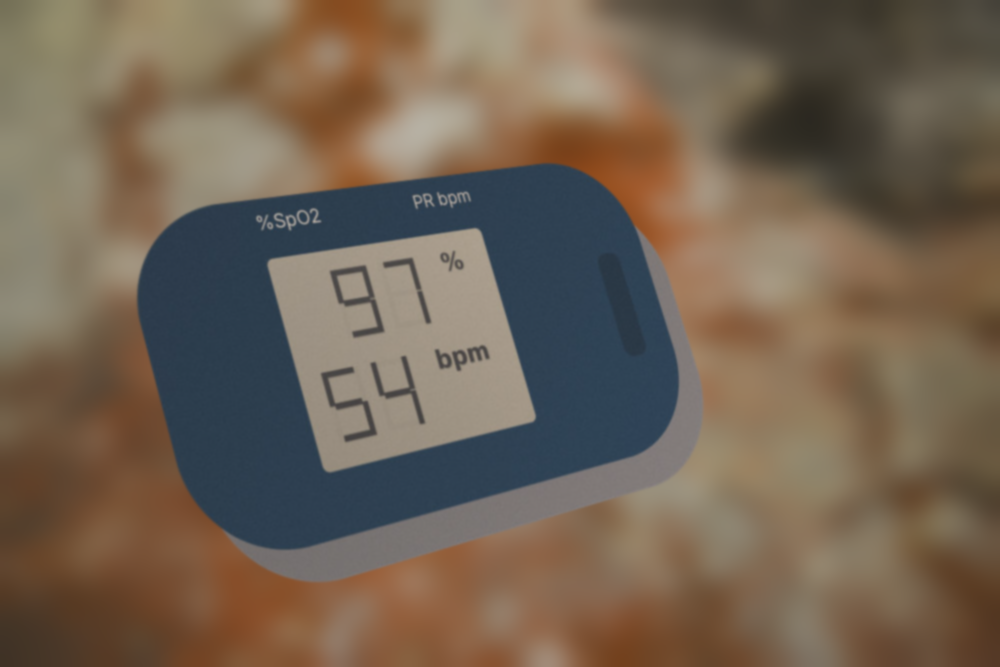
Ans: 97 %
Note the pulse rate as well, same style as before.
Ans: 54 bpm
